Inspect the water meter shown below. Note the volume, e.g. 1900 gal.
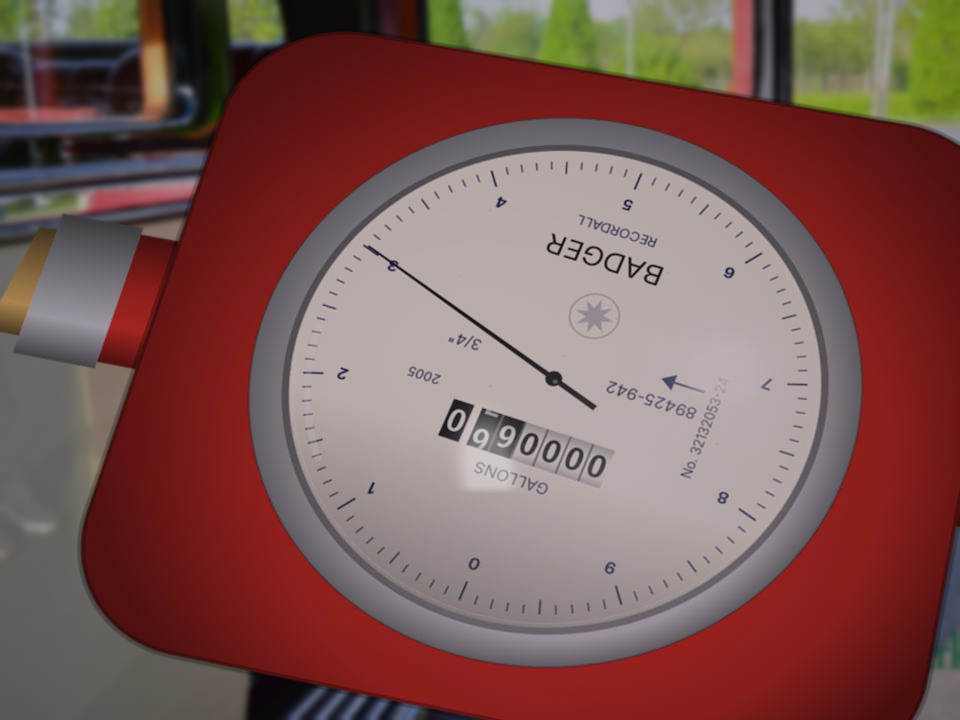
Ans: 663.0 gal
